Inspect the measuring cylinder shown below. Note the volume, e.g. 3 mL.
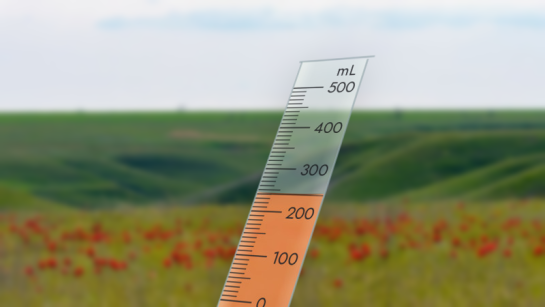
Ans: 240 mL
